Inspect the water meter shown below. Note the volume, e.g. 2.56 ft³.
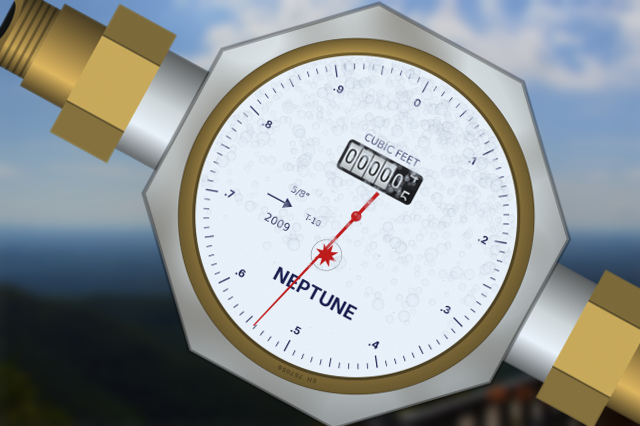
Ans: 4.54 ft³
